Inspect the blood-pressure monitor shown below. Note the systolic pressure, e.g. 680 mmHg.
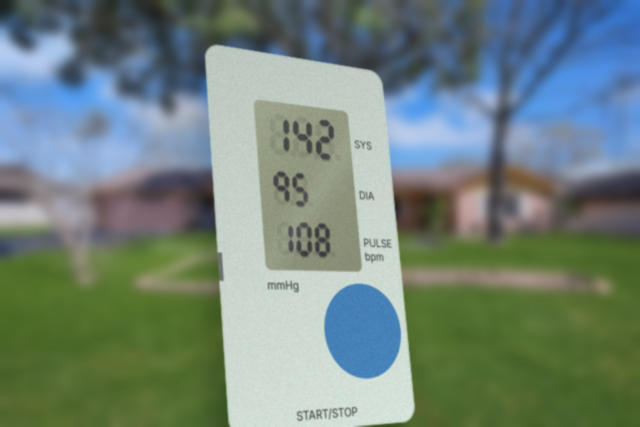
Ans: 142 mmHg
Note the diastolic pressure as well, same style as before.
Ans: 95 mmHg
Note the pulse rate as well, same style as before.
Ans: 108 bpm
